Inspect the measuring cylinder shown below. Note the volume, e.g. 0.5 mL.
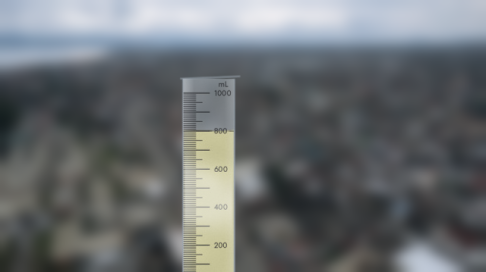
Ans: 800 mL
